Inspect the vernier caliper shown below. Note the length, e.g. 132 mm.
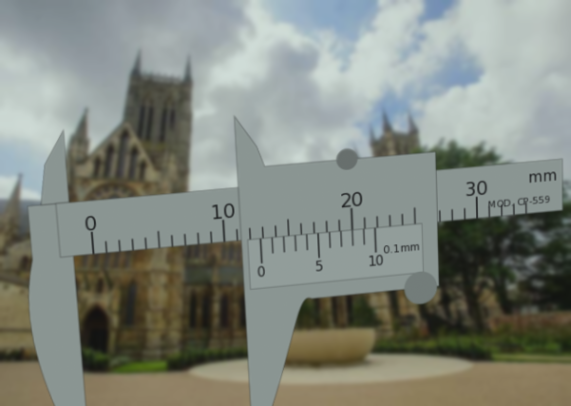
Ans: 12.8 mm
